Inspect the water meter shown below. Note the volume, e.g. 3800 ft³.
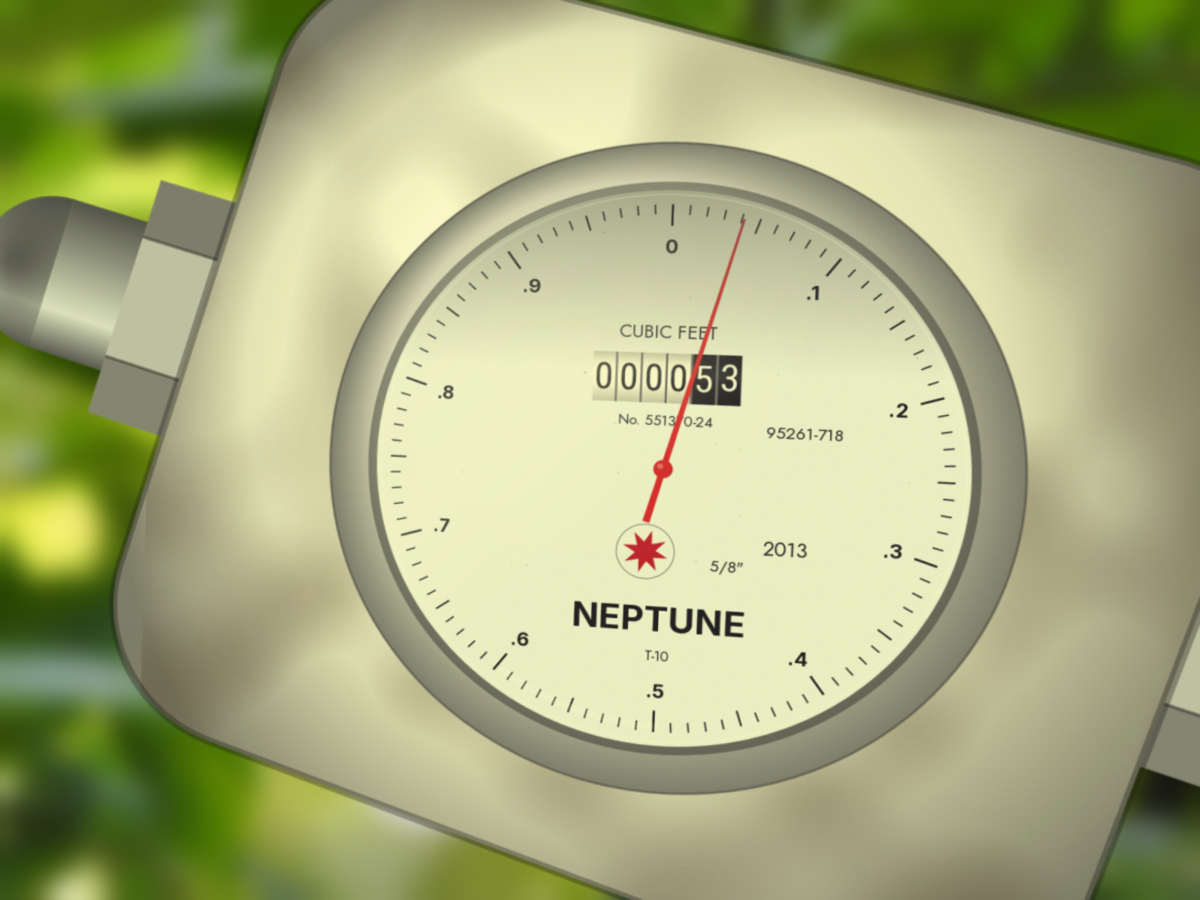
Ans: 53.04 ft³
